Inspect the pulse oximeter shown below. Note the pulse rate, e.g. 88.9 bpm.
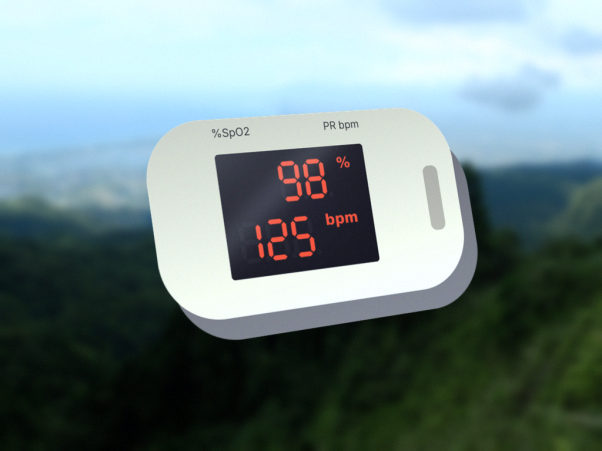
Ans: 125 bpm
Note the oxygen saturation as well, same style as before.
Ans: 98 %
